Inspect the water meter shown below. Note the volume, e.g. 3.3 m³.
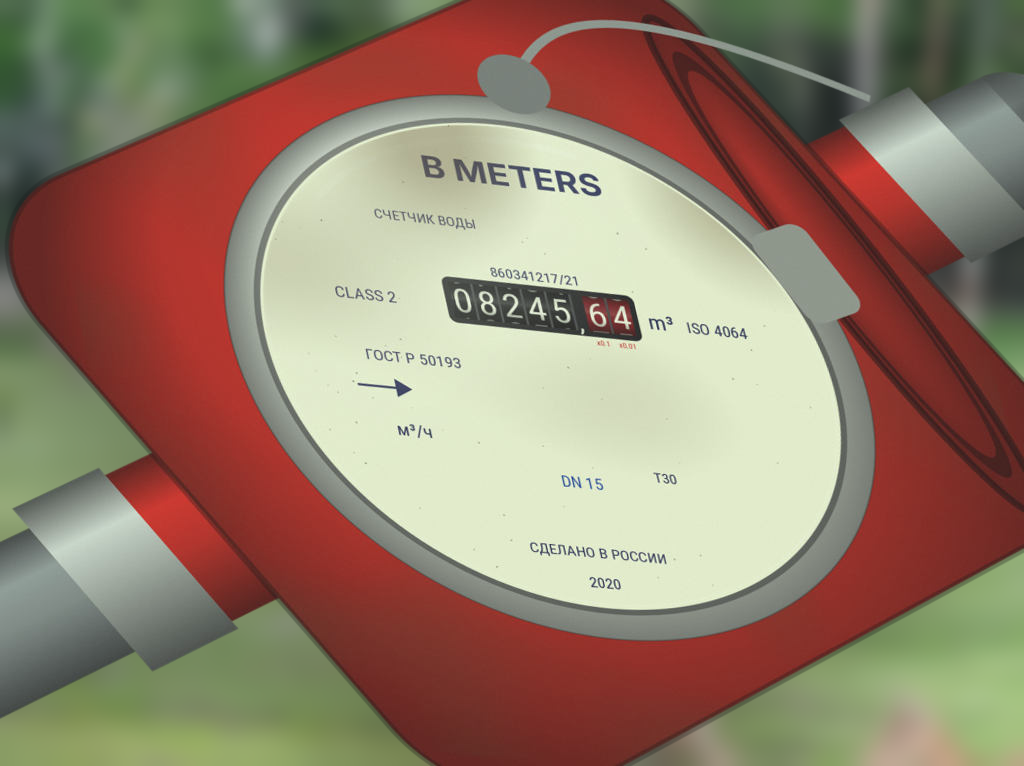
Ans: 8245.64 m³
